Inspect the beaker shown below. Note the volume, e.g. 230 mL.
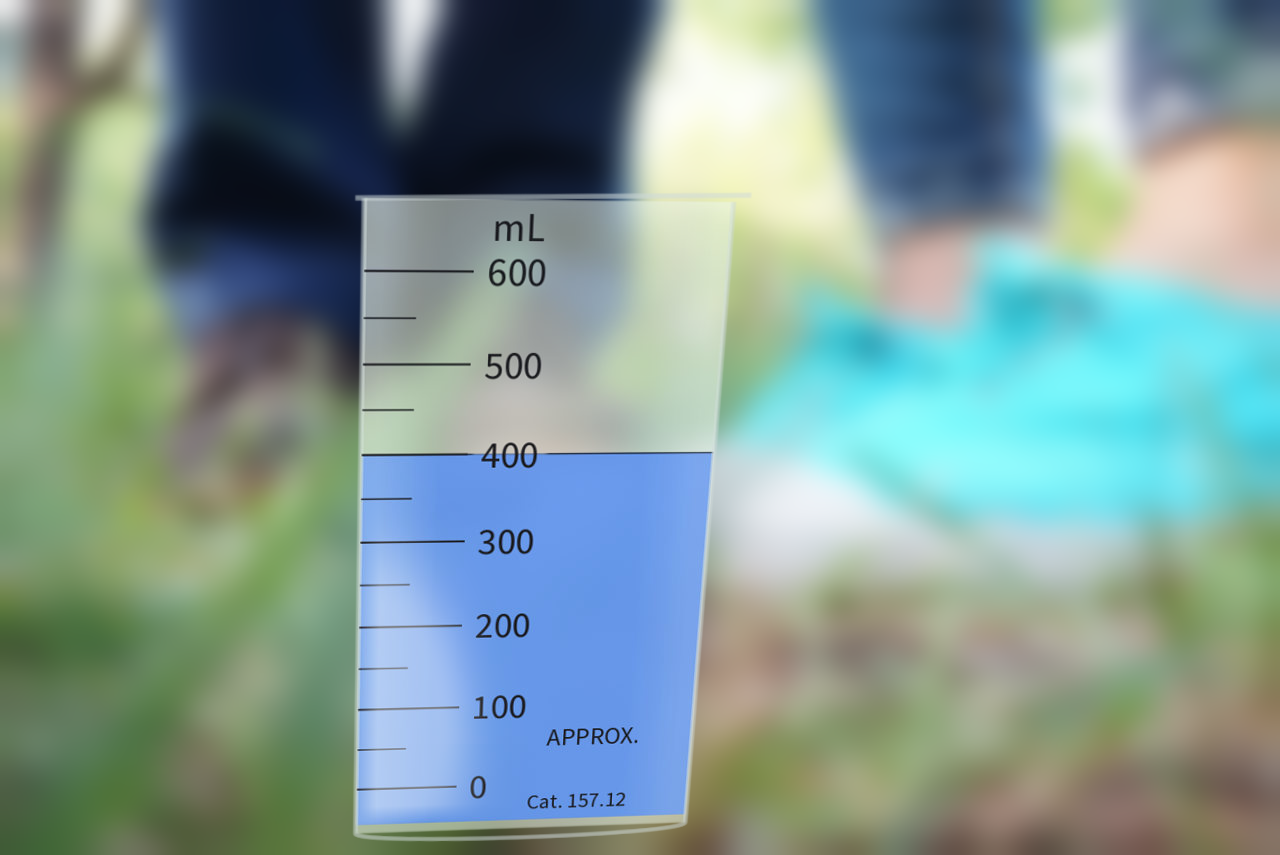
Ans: 400 mL
